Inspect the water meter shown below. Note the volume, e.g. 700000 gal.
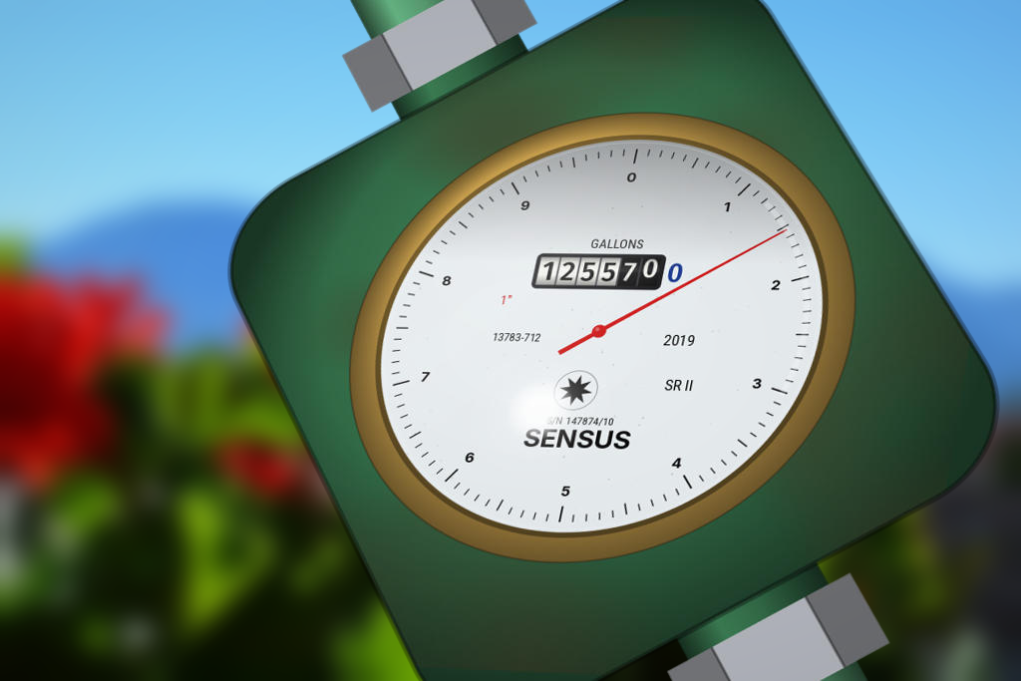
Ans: 1255701.5 gal
